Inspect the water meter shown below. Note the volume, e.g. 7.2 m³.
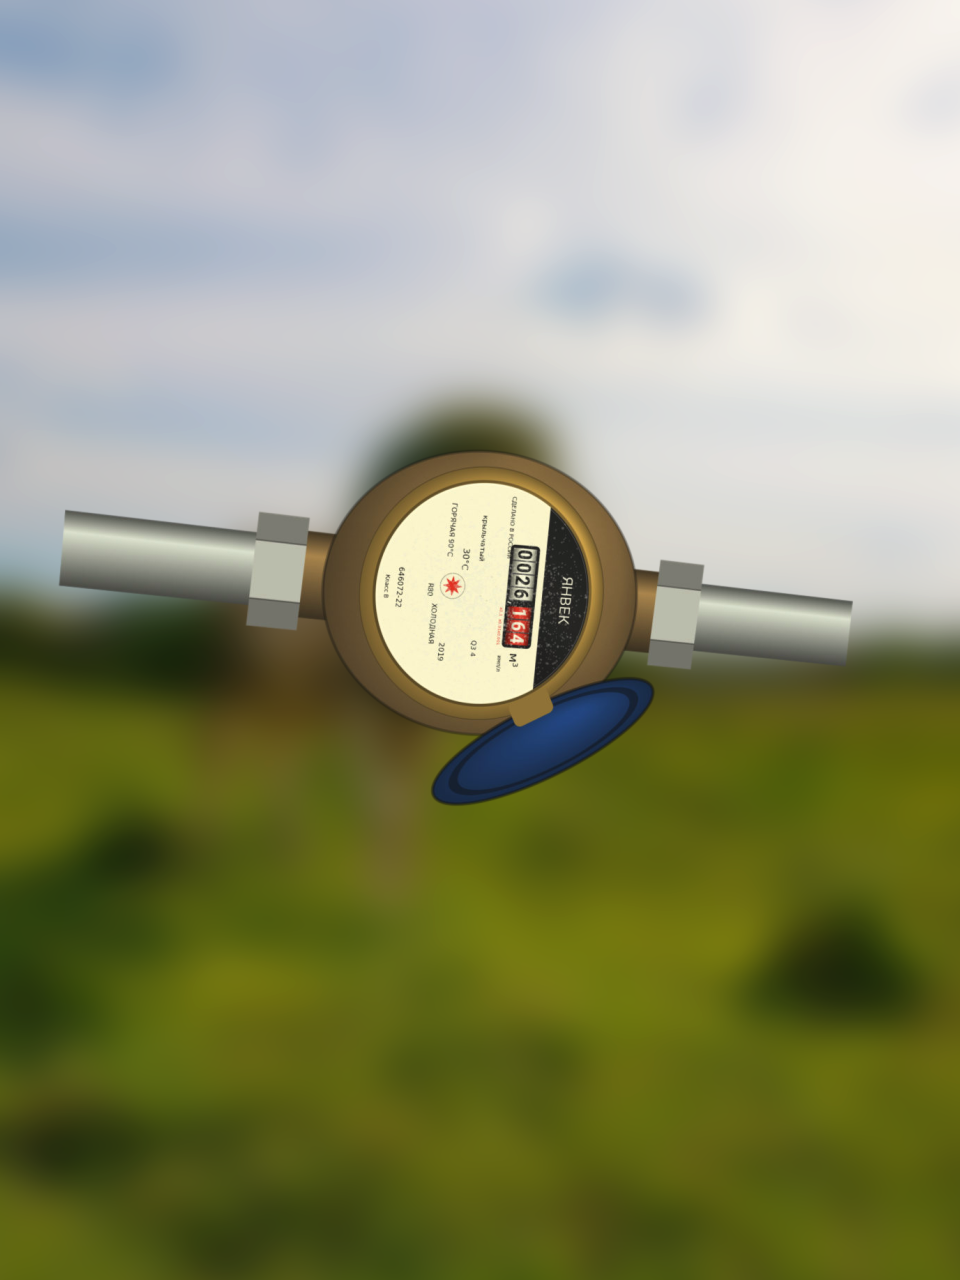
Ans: 26.164 m³
